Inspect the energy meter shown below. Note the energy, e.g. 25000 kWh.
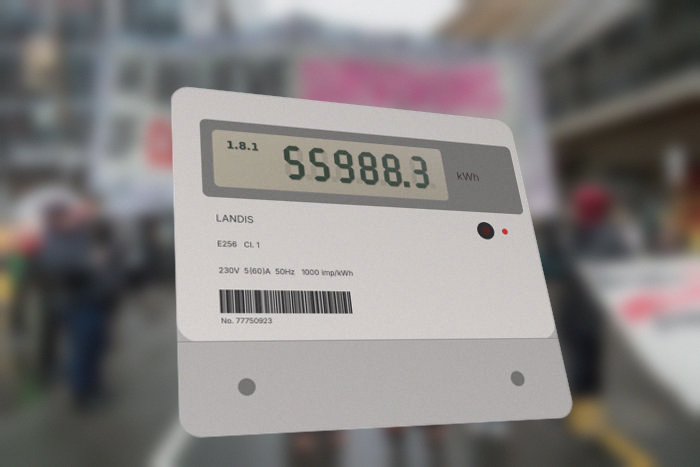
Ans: 55988.3 kWh
